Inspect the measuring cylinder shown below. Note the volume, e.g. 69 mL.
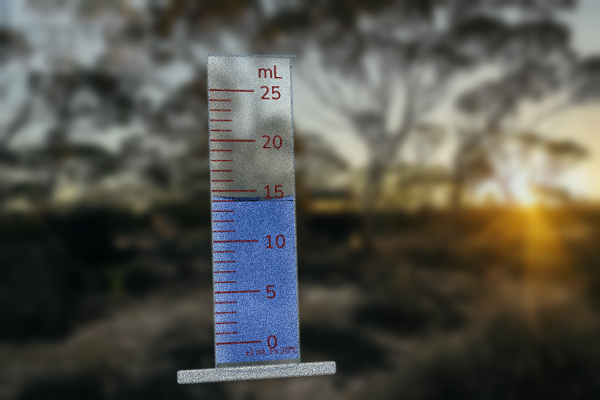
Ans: 14 mL
